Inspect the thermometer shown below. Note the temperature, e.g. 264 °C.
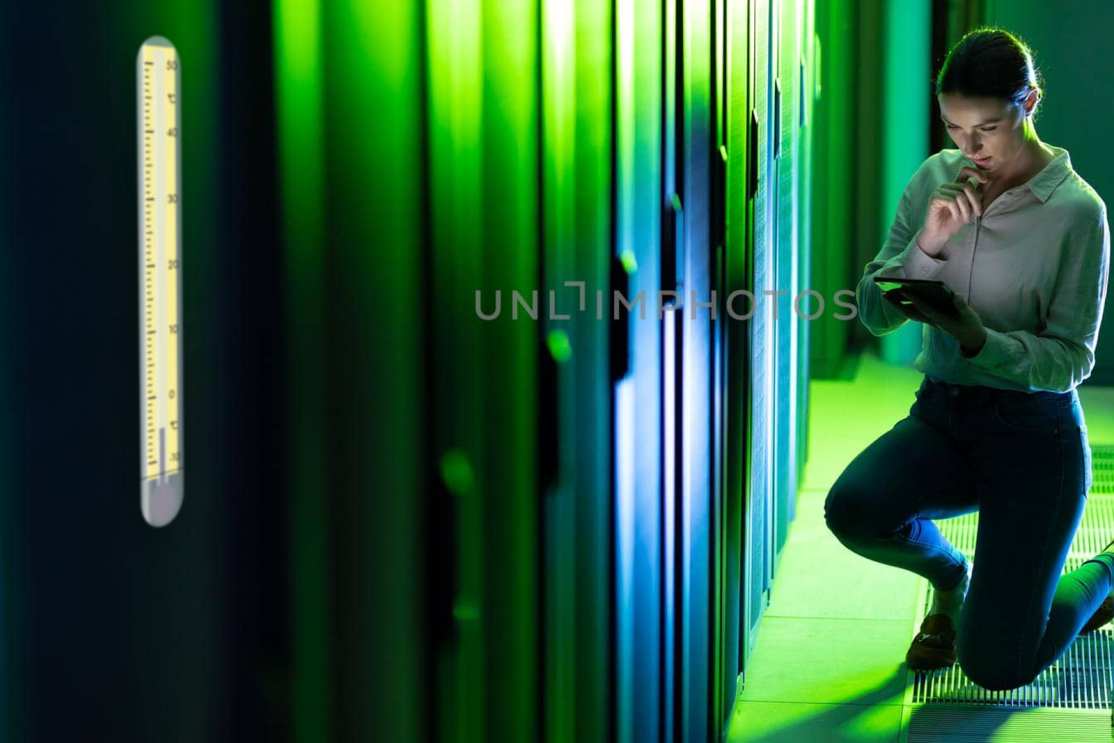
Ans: -5 °C
